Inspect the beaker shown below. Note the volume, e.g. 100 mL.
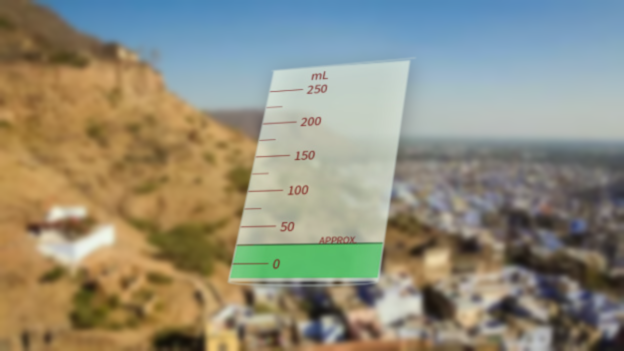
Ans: 25 mL
